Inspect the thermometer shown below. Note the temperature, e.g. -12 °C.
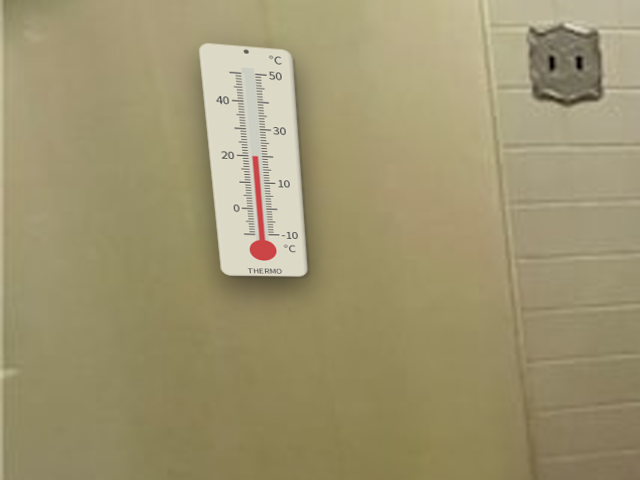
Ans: 20 °C
